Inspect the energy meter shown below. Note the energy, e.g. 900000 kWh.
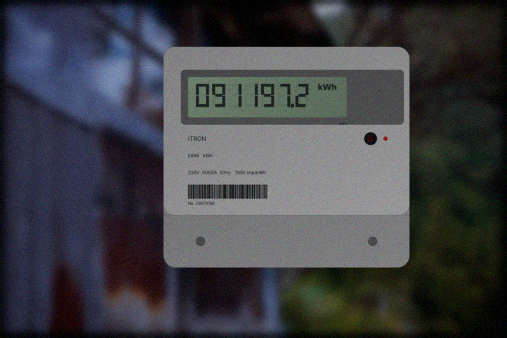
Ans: 91197.2 kWh
